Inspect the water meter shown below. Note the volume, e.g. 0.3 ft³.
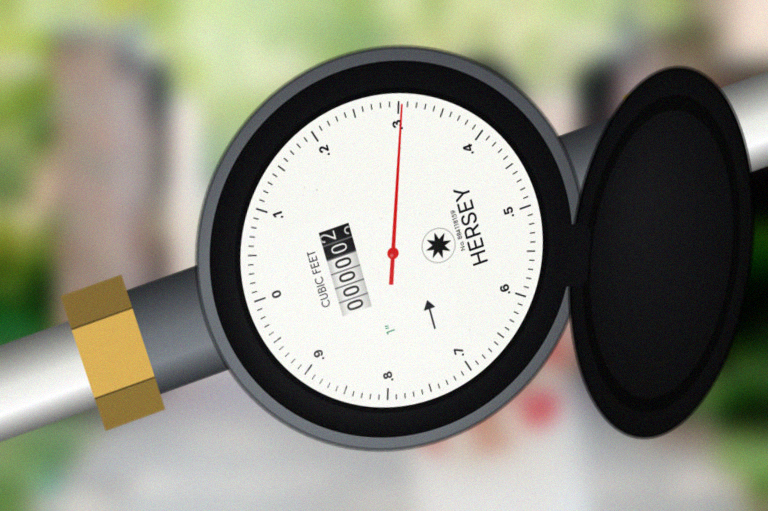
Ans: 2.30 ft³
